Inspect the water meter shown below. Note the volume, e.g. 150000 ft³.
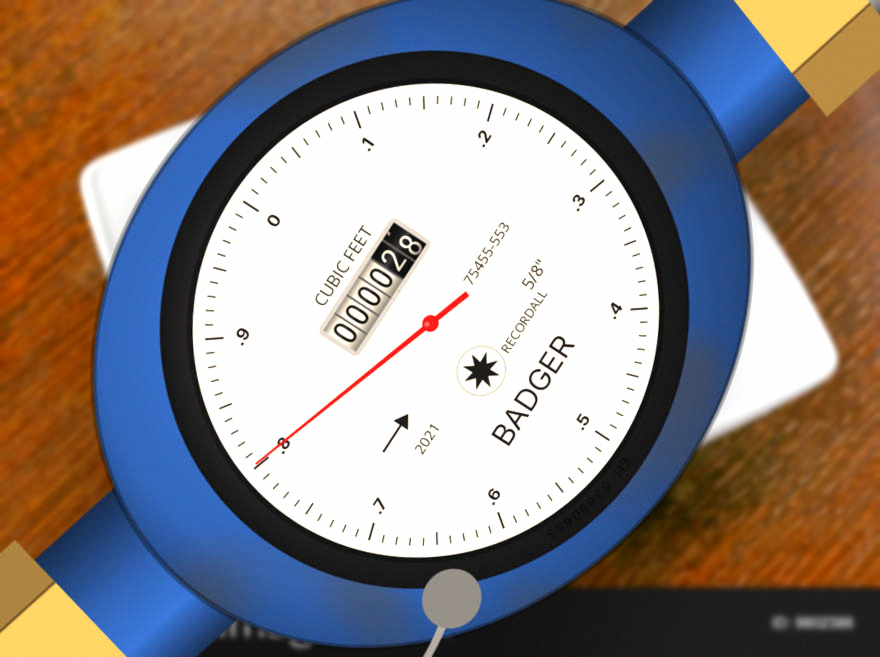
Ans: 27.80 ft³
